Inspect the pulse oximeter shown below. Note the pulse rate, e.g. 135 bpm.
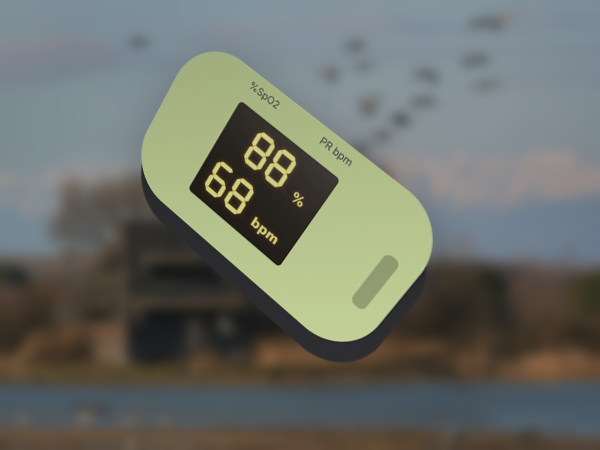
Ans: 68 bpm
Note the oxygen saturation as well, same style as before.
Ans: 88 %
